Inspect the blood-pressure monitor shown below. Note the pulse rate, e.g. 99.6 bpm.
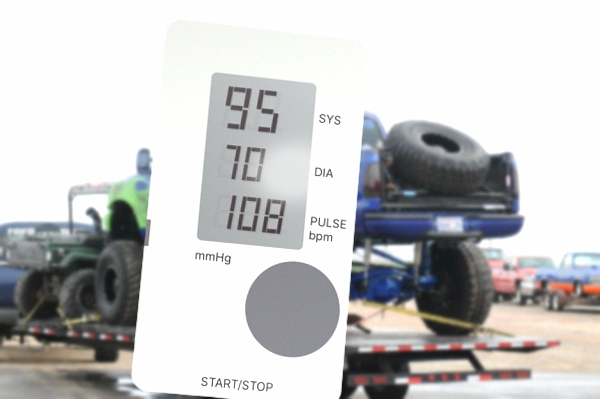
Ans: 108 bpm
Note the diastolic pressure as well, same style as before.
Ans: 70 mmHg
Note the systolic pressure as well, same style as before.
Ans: 95 mmHg
